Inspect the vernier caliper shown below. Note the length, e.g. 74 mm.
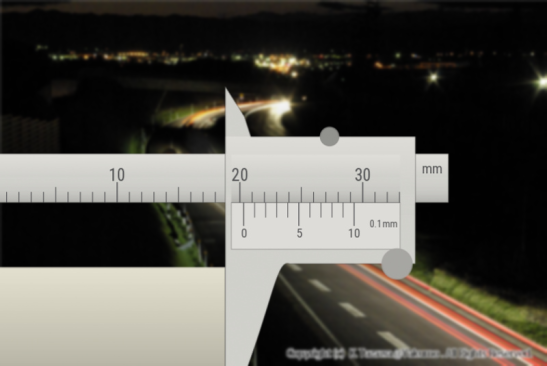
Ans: 20.3 mm
